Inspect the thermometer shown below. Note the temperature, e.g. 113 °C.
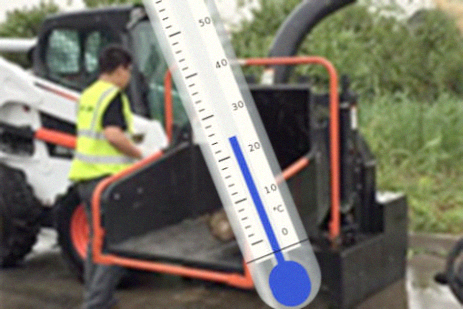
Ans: 24 °C
